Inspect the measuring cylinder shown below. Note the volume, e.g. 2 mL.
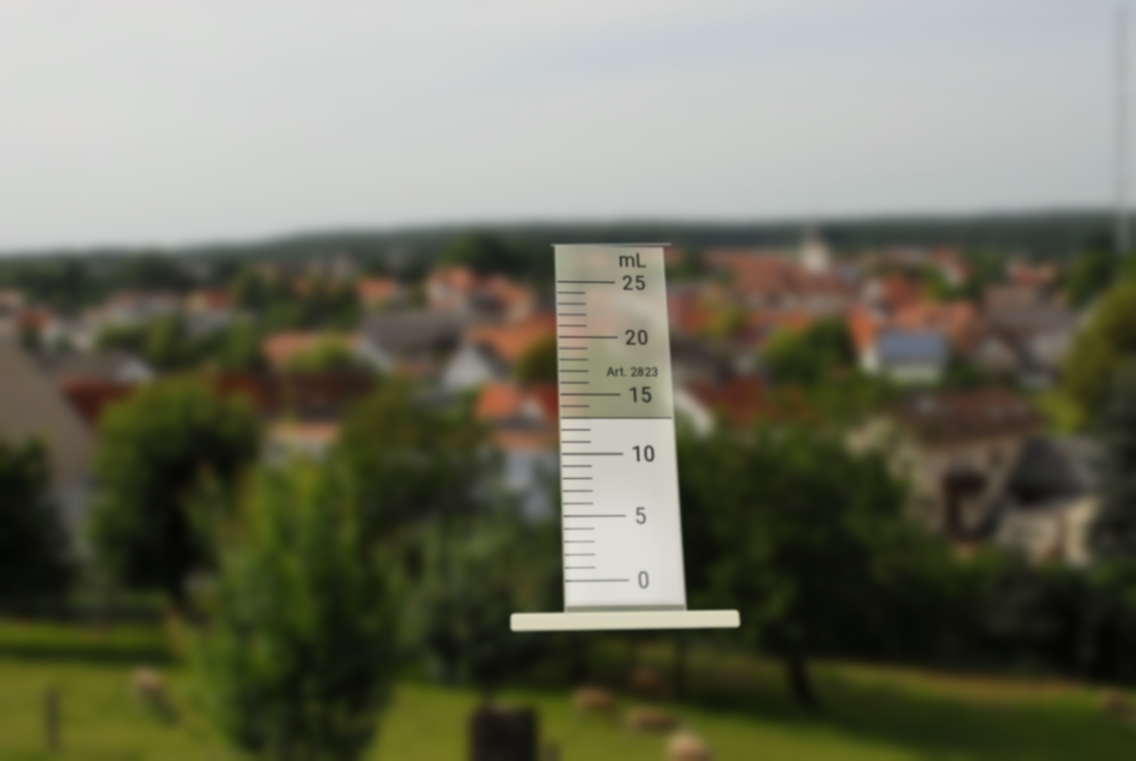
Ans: 13 mL
